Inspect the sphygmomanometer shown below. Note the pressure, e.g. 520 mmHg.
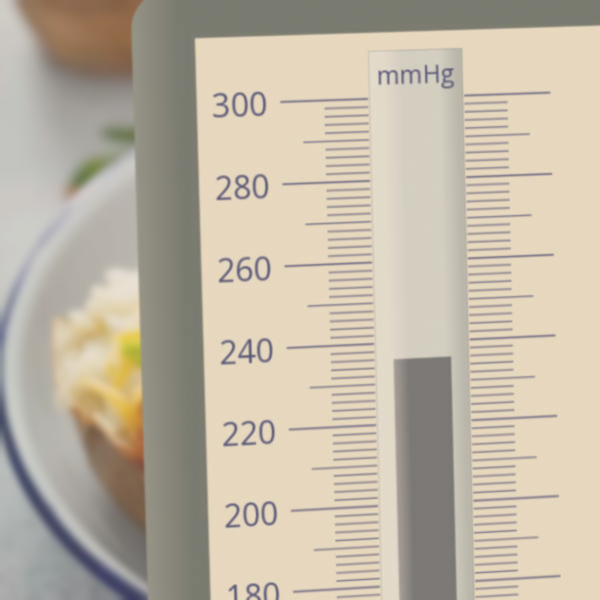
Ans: 236 mmHg
